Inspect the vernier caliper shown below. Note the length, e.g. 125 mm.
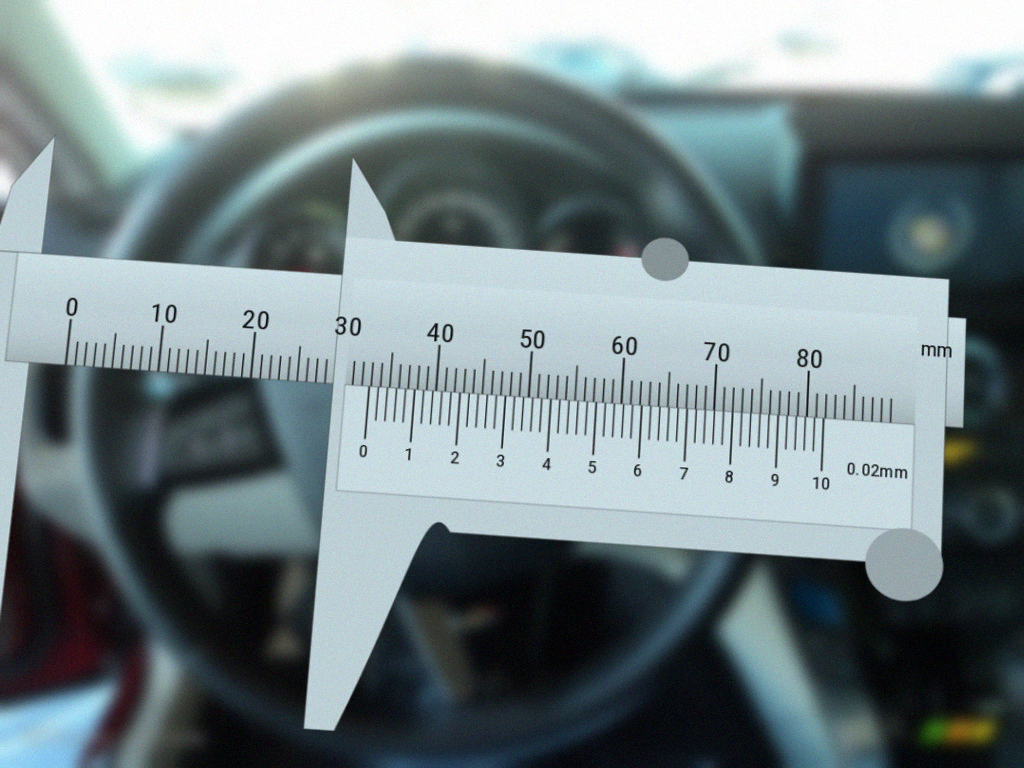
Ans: 32.8 mm
